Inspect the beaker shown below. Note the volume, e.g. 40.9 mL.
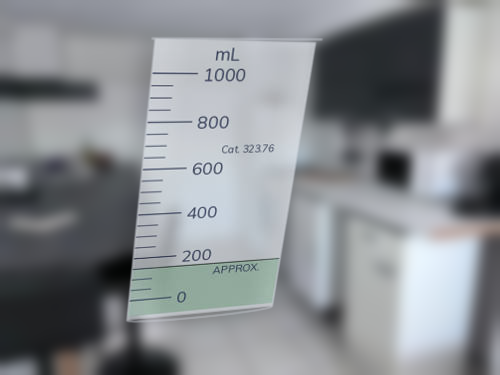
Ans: 150 mL
